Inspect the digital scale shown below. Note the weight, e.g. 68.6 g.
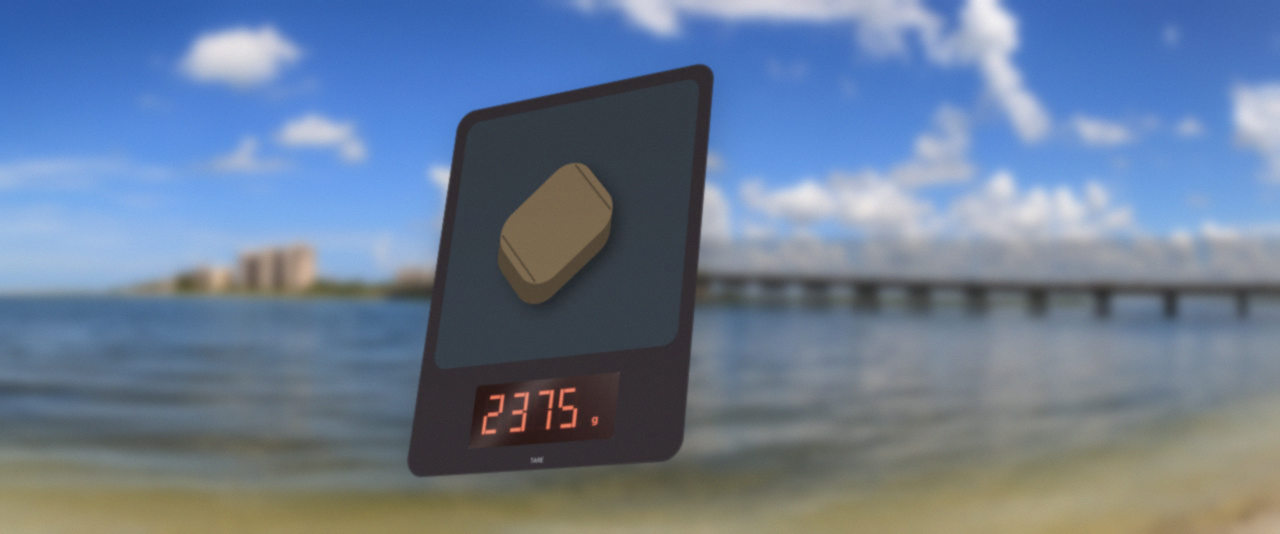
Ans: 2375 g
